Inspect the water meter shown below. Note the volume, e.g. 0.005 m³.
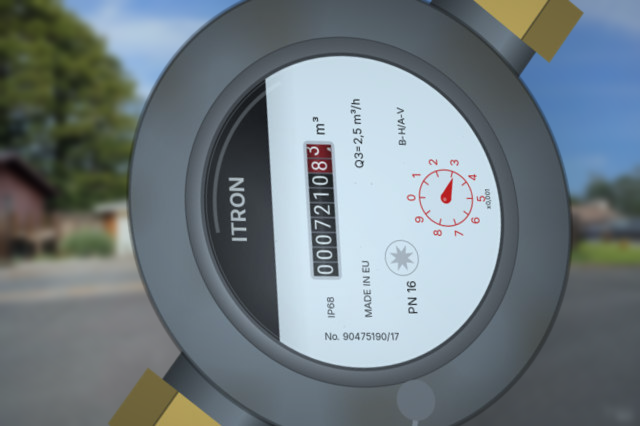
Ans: 7210.833 m³
